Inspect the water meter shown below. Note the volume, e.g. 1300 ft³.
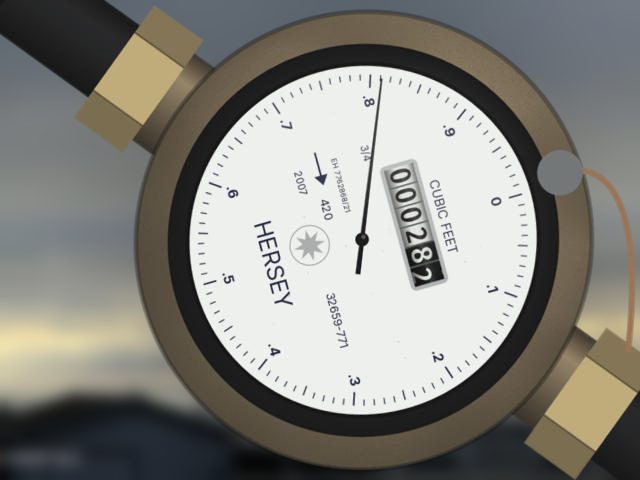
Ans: 281.81 ft³
